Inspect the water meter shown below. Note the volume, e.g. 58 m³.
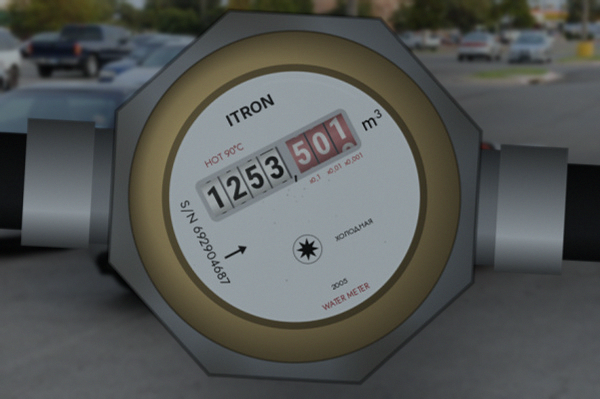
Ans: 1253.501 m³
